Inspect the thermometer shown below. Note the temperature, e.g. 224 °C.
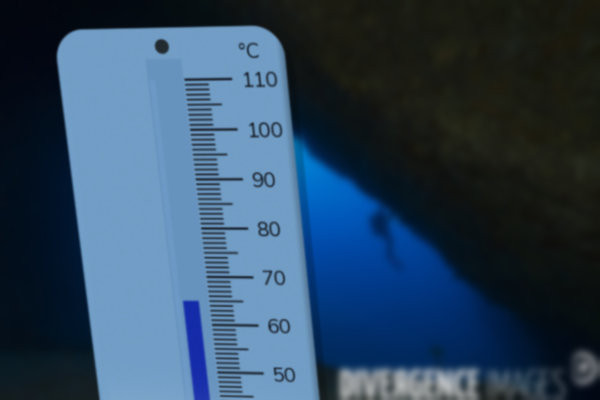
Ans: 65 °C
